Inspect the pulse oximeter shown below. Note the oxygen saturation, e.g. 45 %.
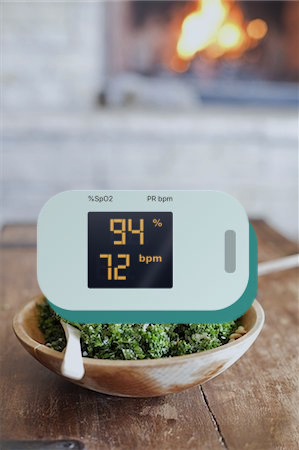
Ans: 94 %
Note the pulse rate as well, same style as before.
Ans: 72 bpm
